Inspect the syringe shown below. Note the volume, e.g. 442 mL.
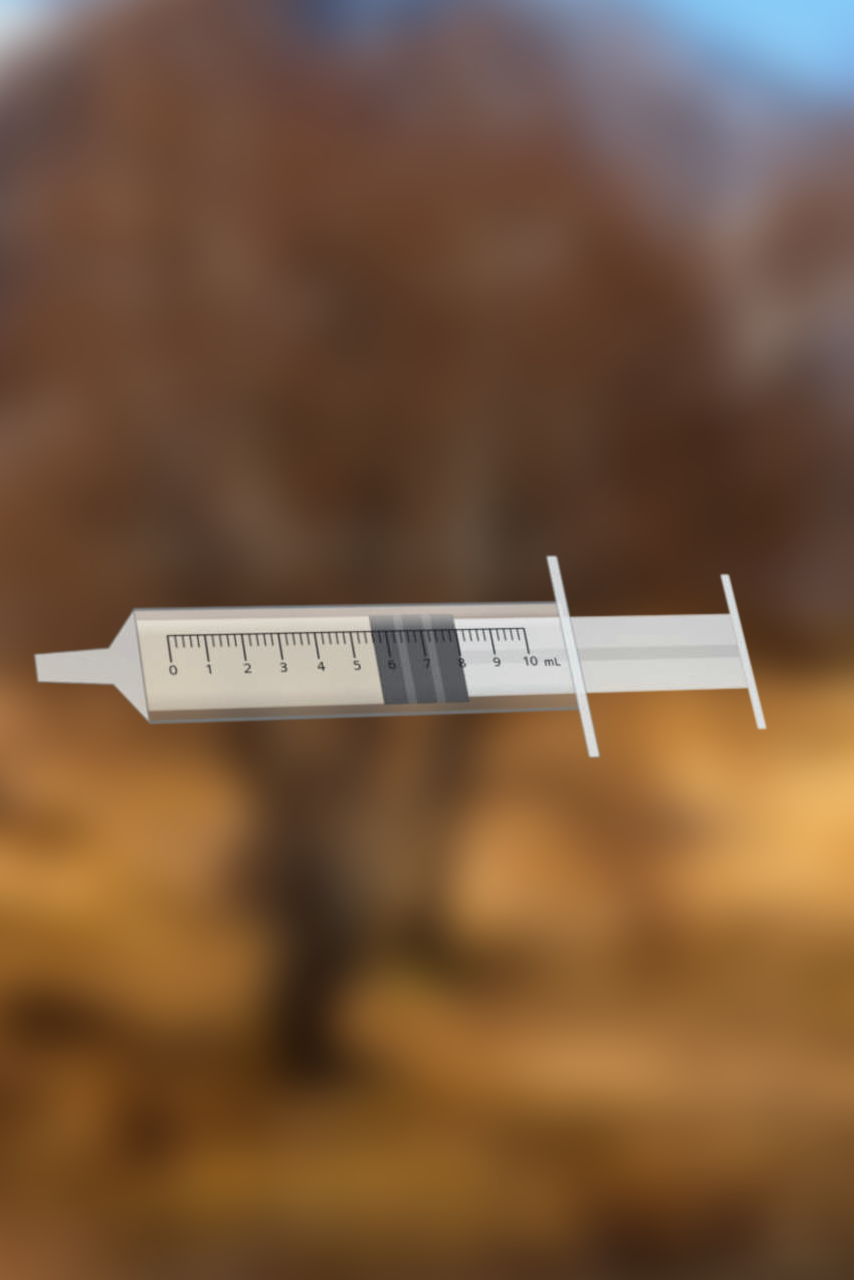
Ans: 5.6 mL
